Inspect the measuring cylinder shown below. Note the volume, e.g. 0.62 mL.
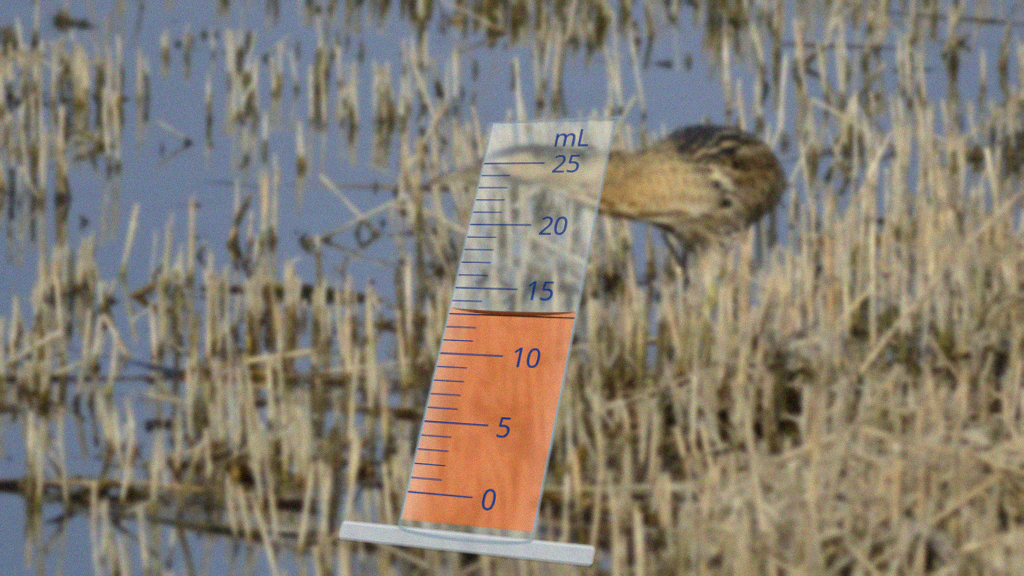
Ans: 13 mL
